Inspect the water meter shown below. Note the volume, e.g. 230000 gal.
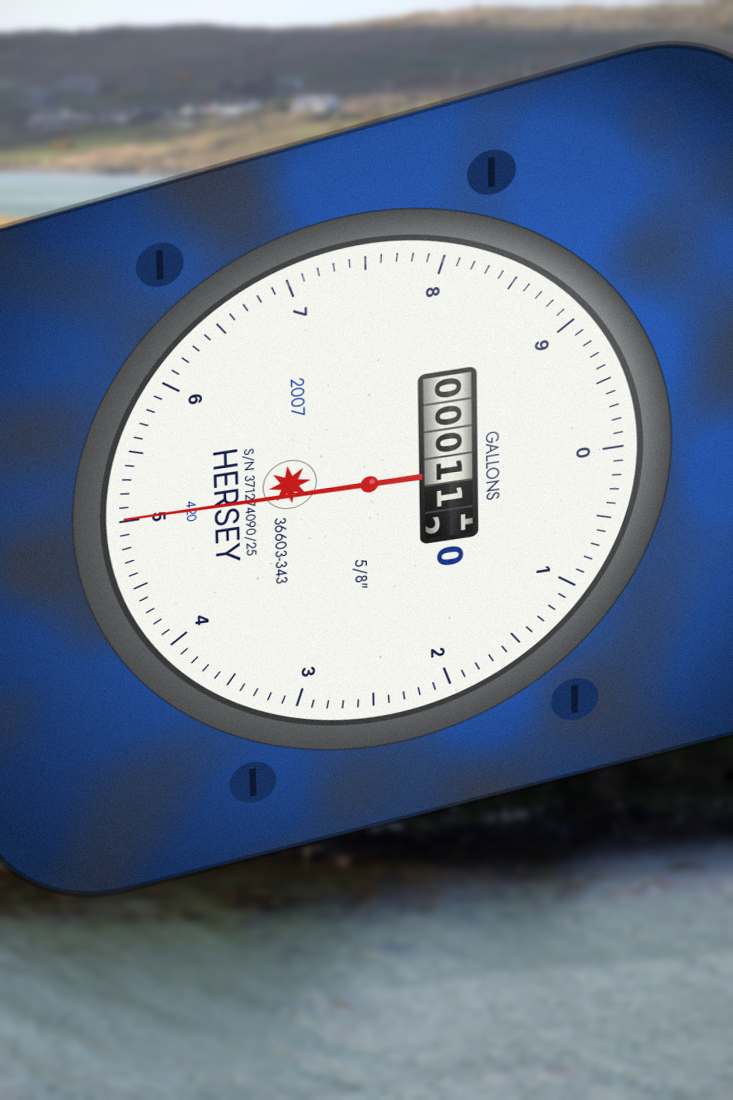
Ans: 1115.0 gal
